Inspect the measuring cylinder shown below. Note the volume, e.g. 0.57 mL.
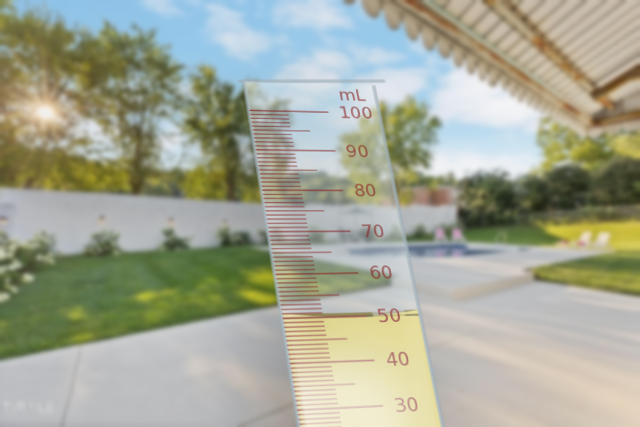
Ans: 50 mL
